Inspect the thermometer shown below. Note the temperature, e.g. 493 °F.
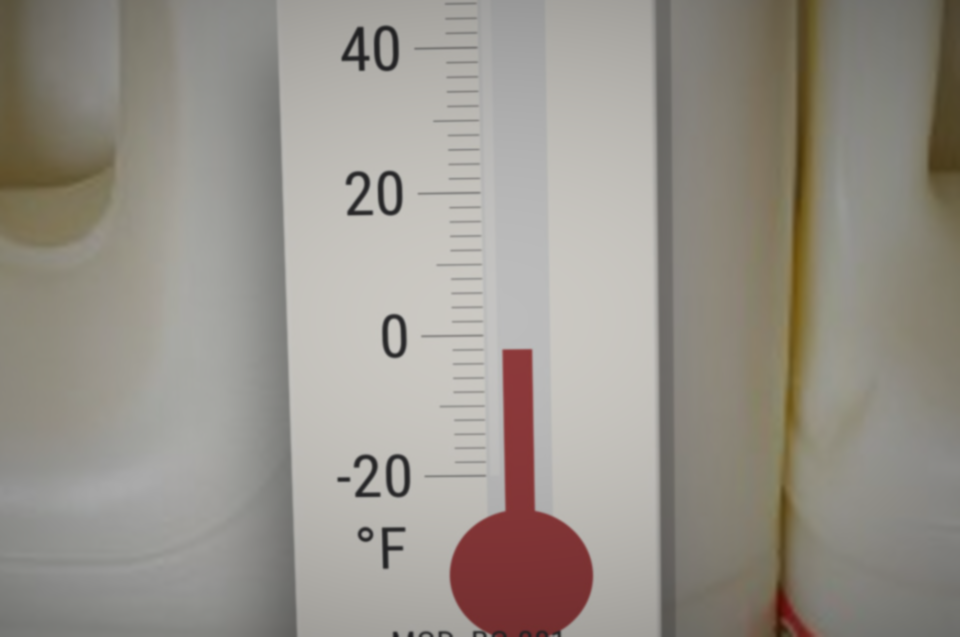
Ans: -2 °F
